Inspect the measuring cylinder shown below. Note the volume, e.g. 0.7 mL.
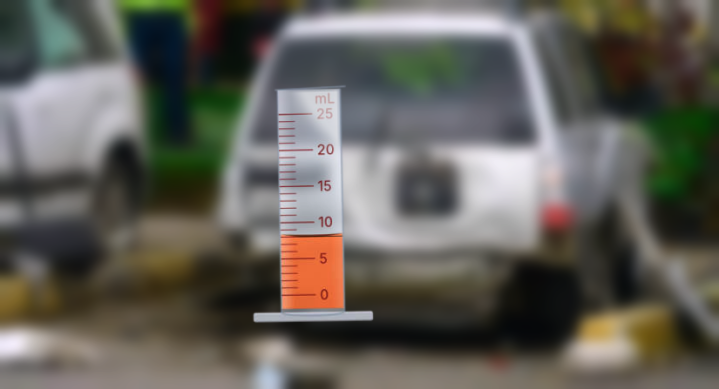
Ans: 8 mL
